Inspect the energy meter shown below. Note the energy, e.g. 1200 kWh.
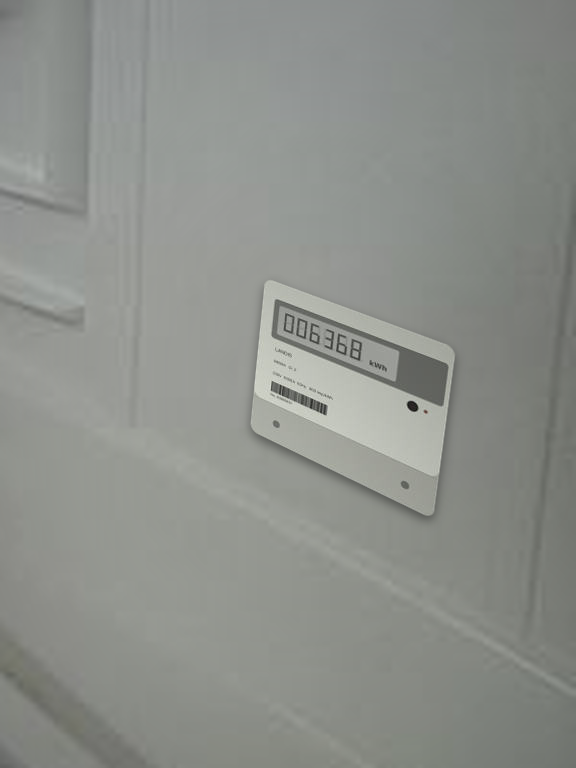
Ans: 6368 kWh
